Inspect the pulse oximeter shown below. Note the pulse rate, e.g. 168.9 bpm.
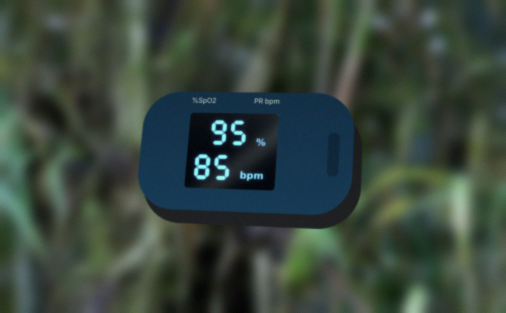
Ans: 85 bpm
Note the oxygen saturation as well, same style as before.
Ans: 95 %
